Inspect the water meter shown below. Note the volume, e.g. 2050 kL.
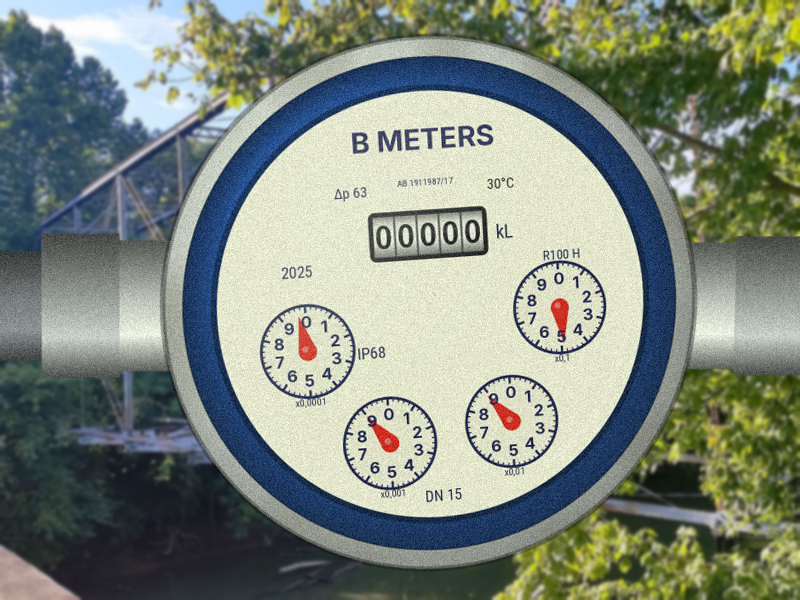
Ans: 0.4889 kL
